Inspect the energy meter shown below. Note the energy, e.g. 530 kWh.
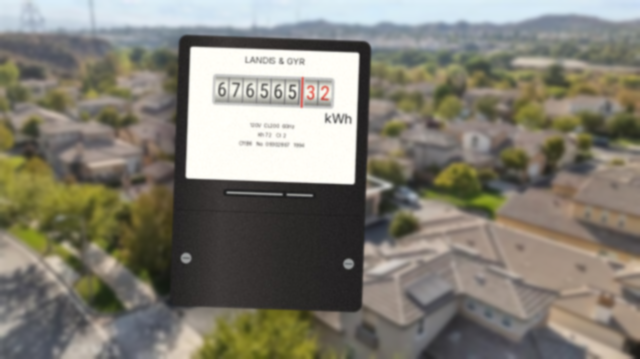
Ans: 676565.32 kWh
